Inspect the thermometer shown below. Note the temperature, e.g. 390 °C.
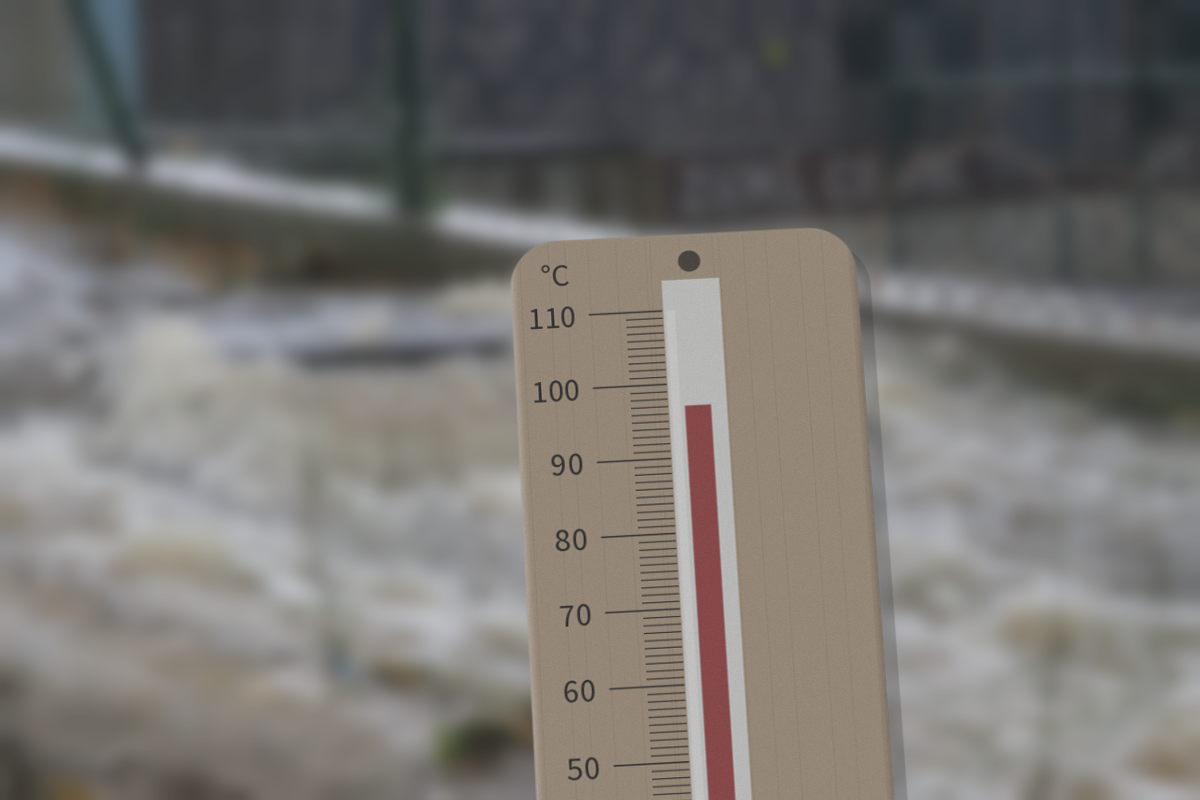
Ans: 97 °C
